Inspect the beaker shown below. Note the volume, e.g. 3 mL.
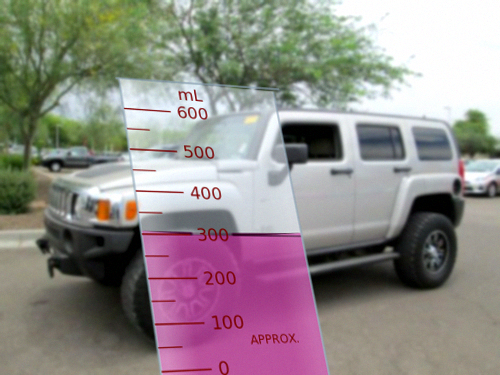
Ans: 300 mL
